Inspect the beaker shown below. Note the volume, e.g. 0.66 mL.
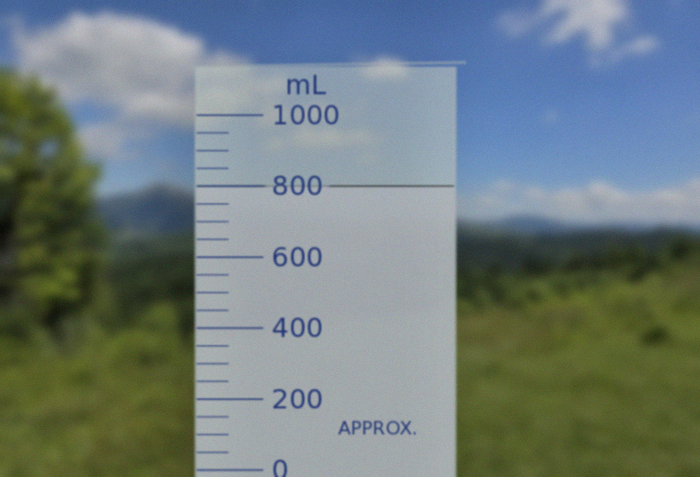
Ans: 800 mL
